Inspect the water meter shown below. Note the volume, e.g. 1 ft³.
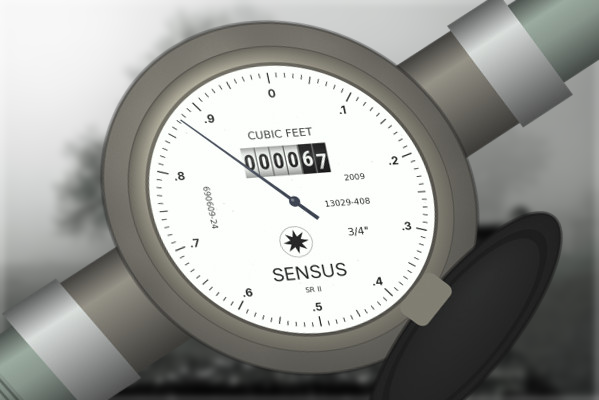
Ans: 66.87 ft³
